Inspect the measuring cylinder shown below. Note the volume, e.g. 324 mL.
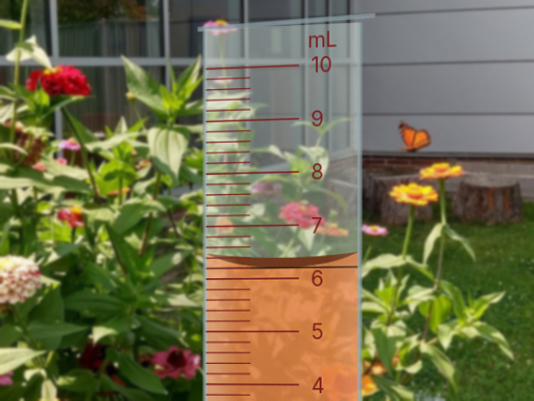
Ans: 6.2 mL
